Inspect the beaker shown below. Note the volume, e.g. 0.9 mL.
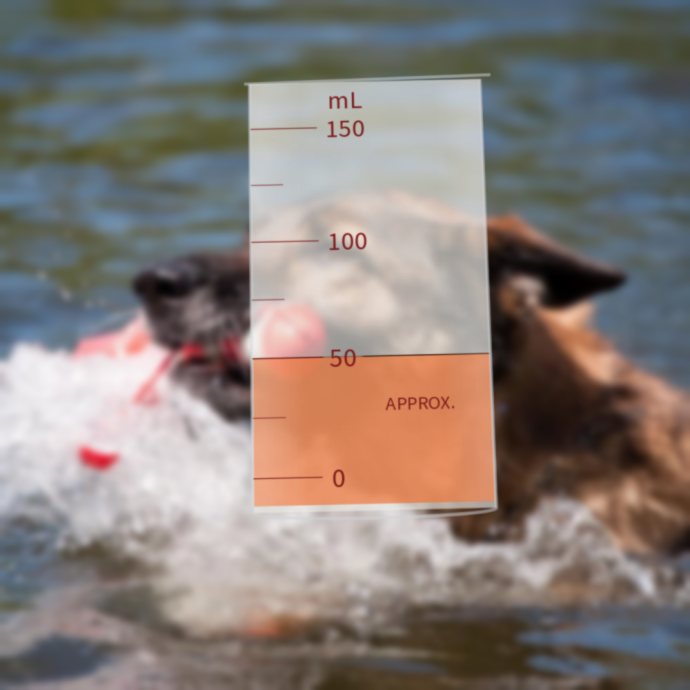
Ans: 50 mL
